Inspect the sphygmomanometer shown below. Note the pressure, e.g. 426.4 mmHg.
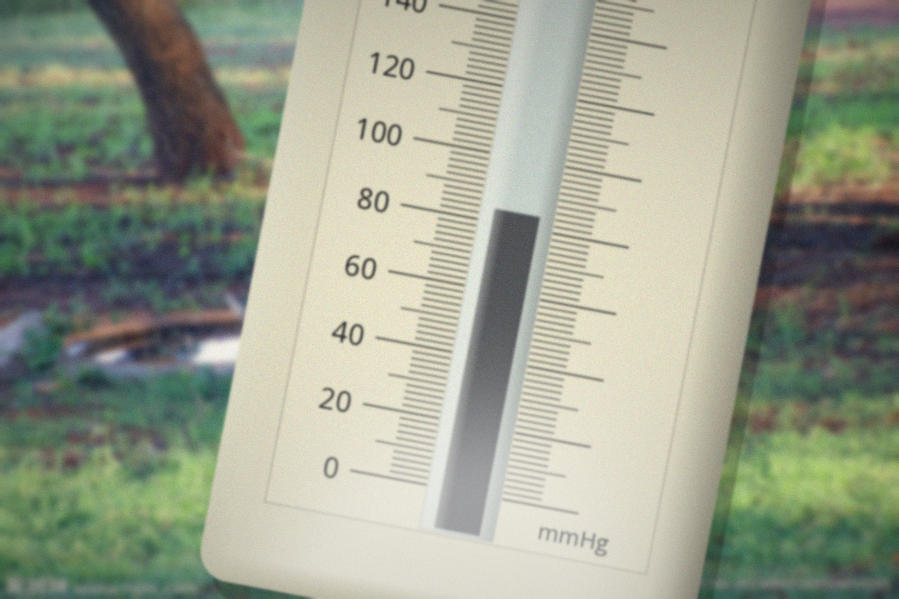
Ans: 84 mmHg
